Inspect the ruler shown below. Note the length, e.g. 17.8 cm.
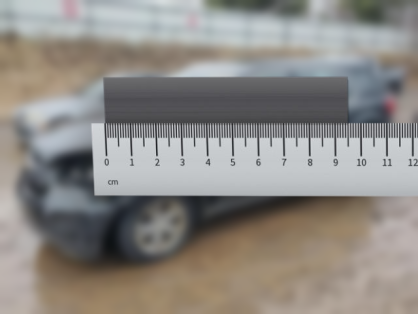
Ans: 9.5 cm
